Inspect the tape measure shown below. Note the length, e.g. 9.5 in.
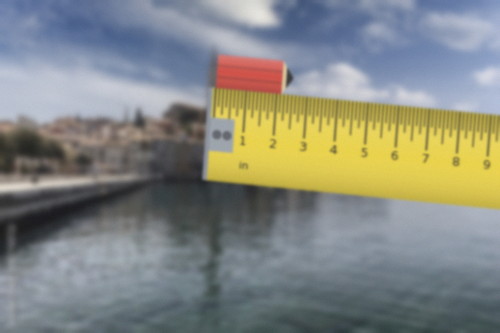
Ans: 2.5 in
